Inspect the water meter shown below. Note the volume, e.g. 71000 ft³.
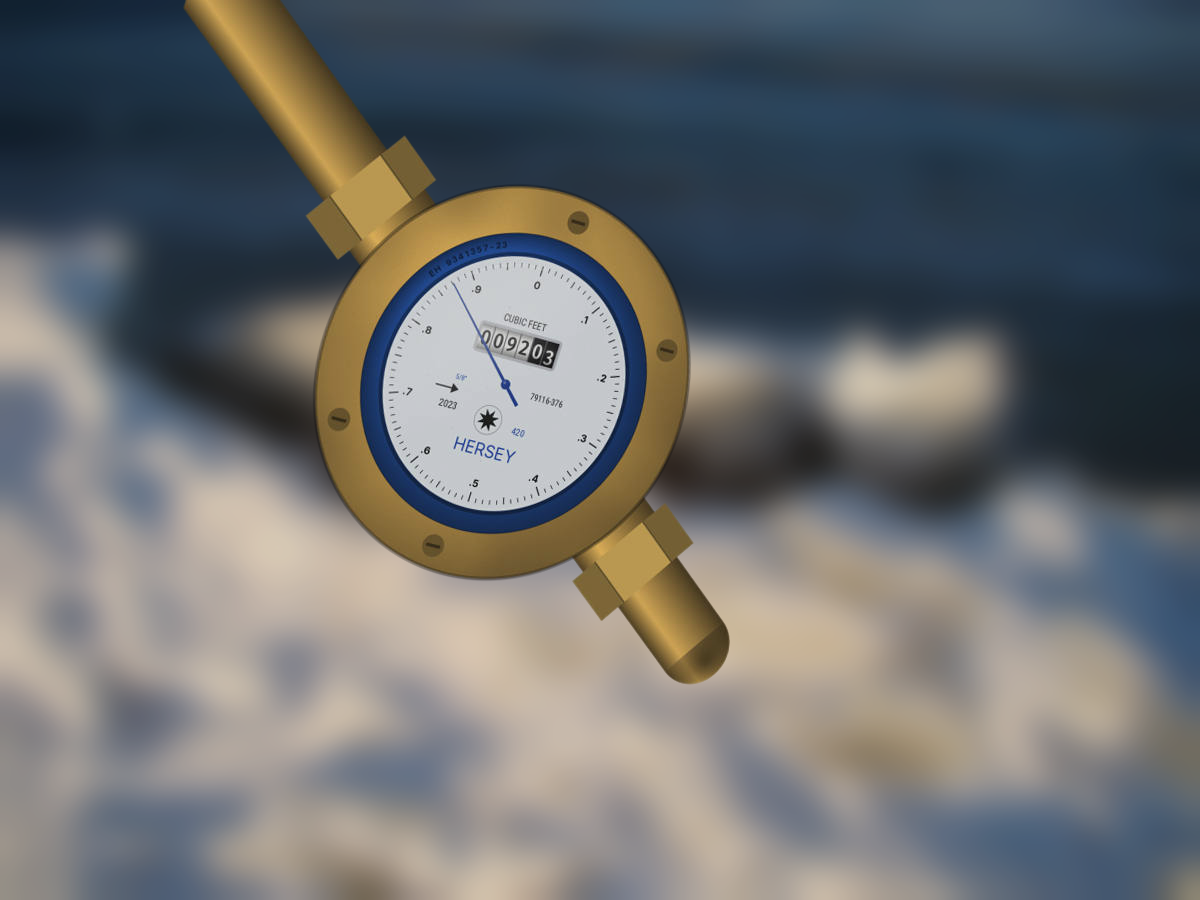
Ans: 9202.87 ft³
